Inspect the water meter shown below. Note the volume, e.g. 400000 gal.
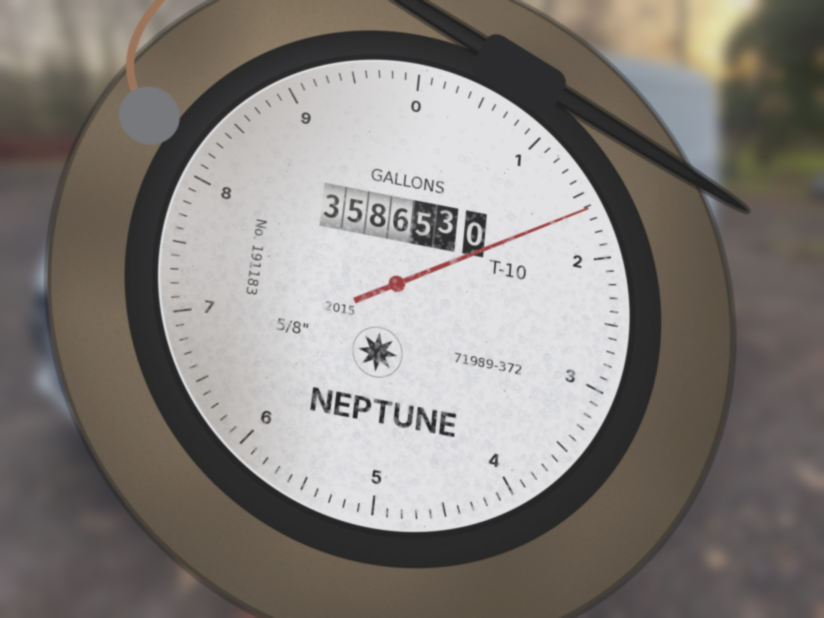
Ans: 3586531.6 gal
